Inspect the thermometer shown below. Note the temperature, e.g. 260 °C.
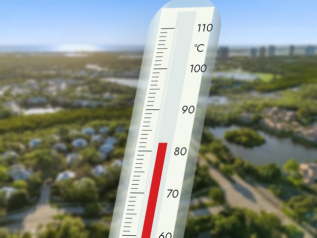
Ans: 82 °C
